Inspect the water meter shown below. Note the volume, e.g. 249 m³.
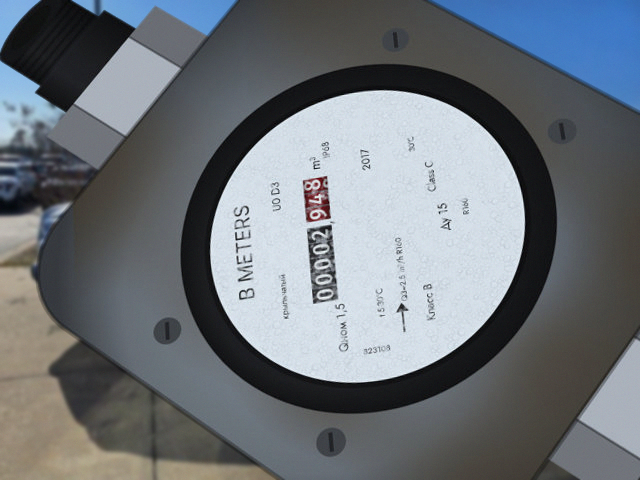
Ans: 2.948 m³
